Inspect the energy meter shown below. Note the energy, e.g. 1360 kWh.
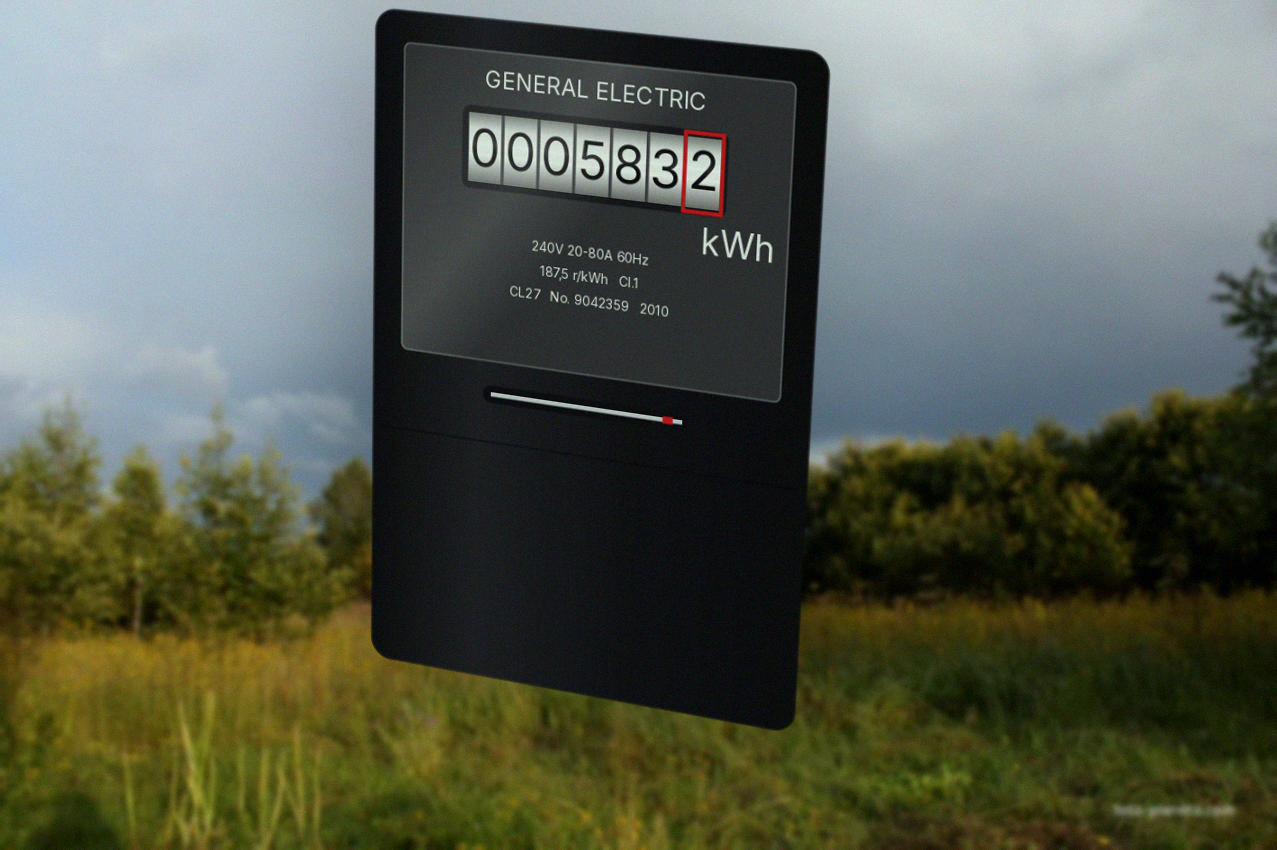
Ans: 583.2 kWh
